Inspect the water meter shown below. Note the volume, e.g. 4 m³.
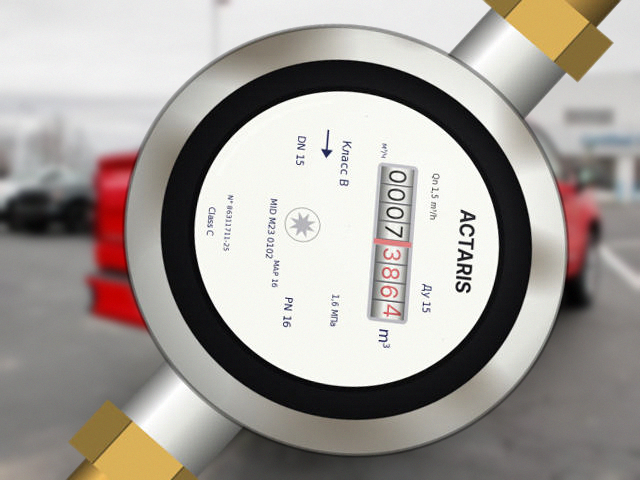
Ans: 7.3864 m³
